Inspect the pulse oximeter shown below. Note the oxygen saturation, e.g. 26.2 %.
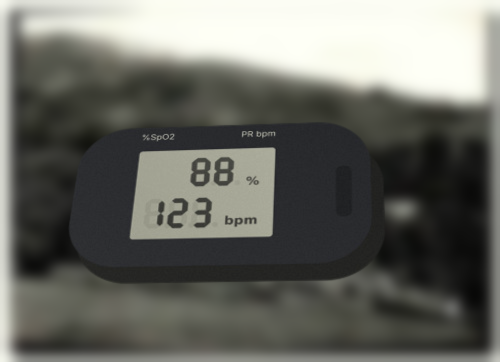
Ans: 88 %
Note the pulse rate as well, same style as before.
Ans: 123 bpm
